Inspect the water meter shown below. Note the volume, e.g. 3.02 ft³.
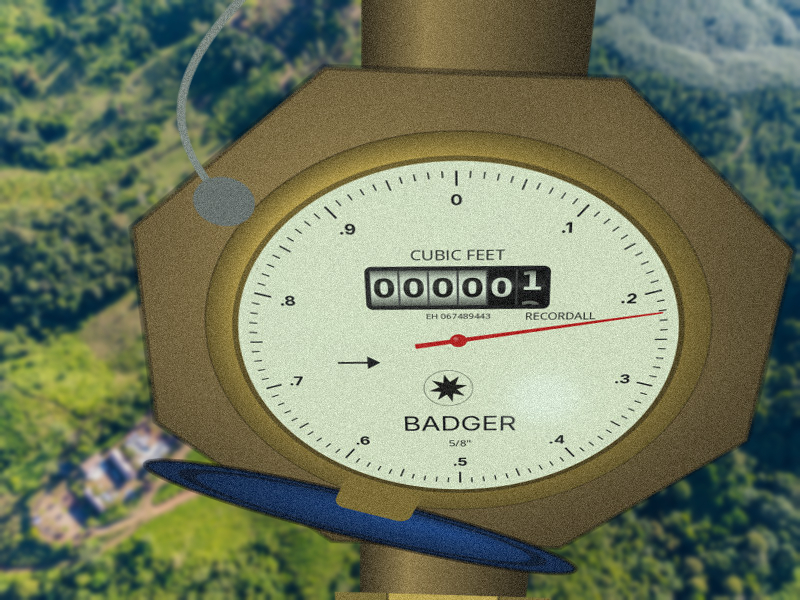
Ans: 1.22 ft³
